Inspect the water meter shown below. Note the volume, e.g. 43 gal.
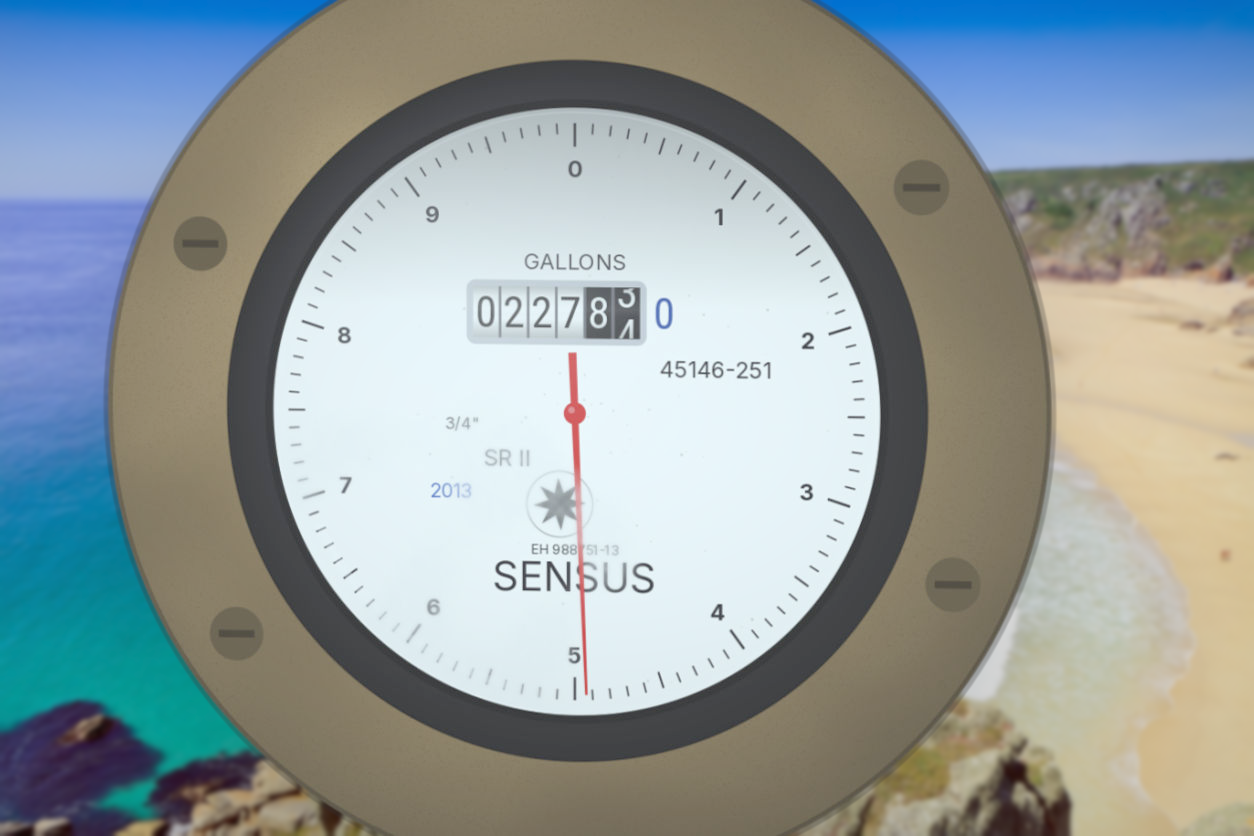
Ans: 227834.9 gal
